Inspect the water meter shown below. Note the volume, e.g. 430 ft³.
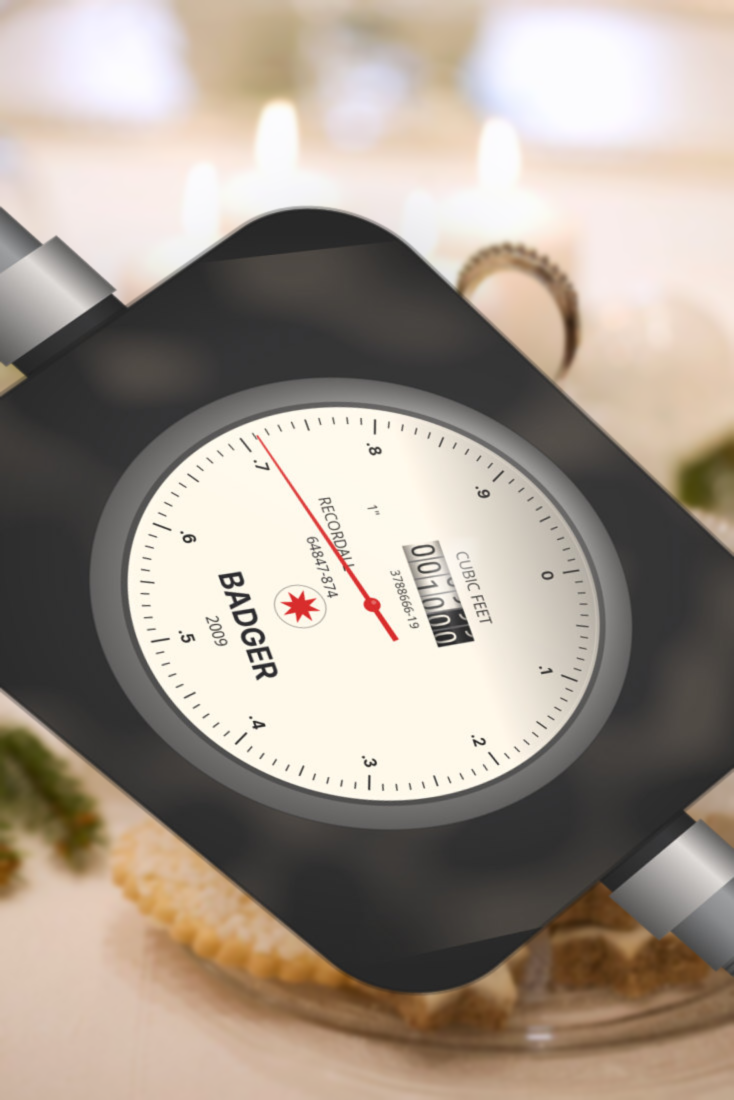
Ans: 999.71 ft³
